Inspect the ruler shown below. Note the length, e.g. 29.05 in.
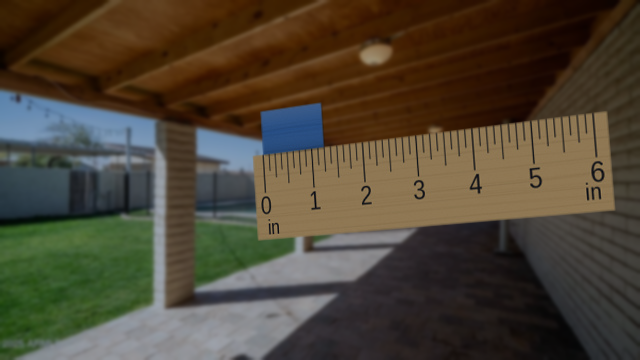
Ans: 1.25 in
